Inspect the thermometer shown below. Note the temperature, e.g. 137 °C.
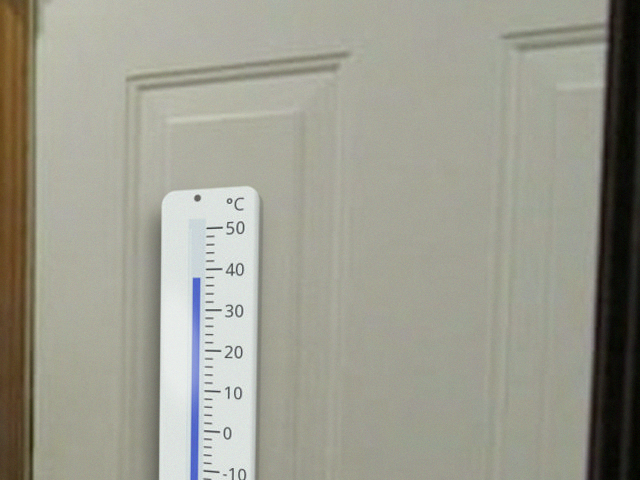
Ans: 38 °C
